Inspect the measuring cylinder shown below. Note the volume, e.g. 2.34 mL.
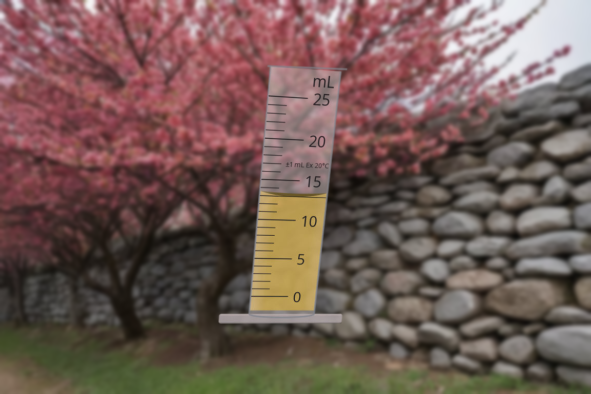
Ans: 13 mL
